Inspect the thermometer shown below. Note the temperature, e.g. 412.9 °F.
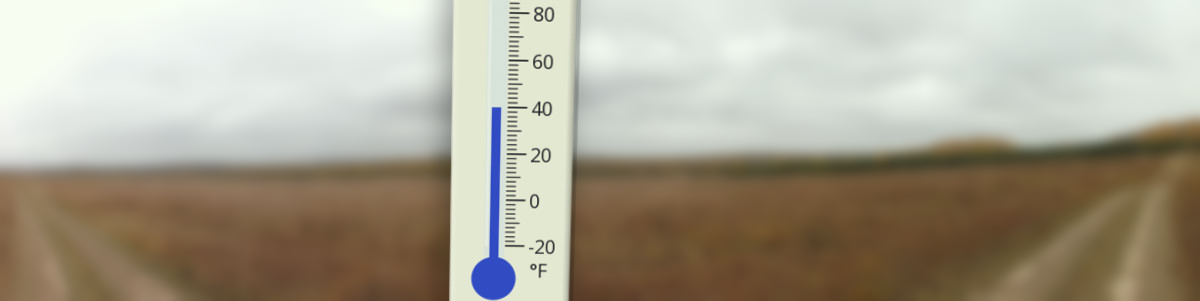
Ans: 40 °F
